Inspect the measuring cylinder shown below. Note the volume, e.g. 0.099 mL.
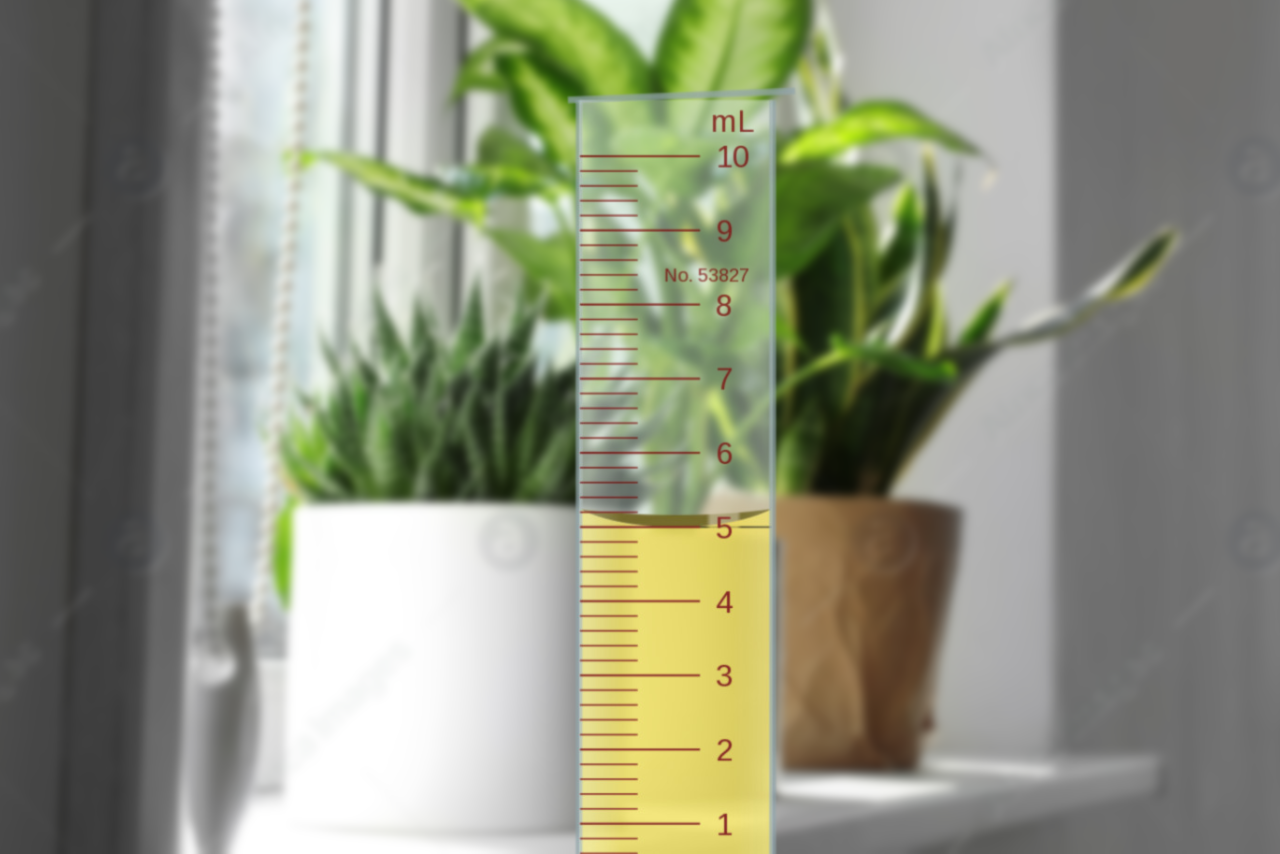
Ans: 5 mL
